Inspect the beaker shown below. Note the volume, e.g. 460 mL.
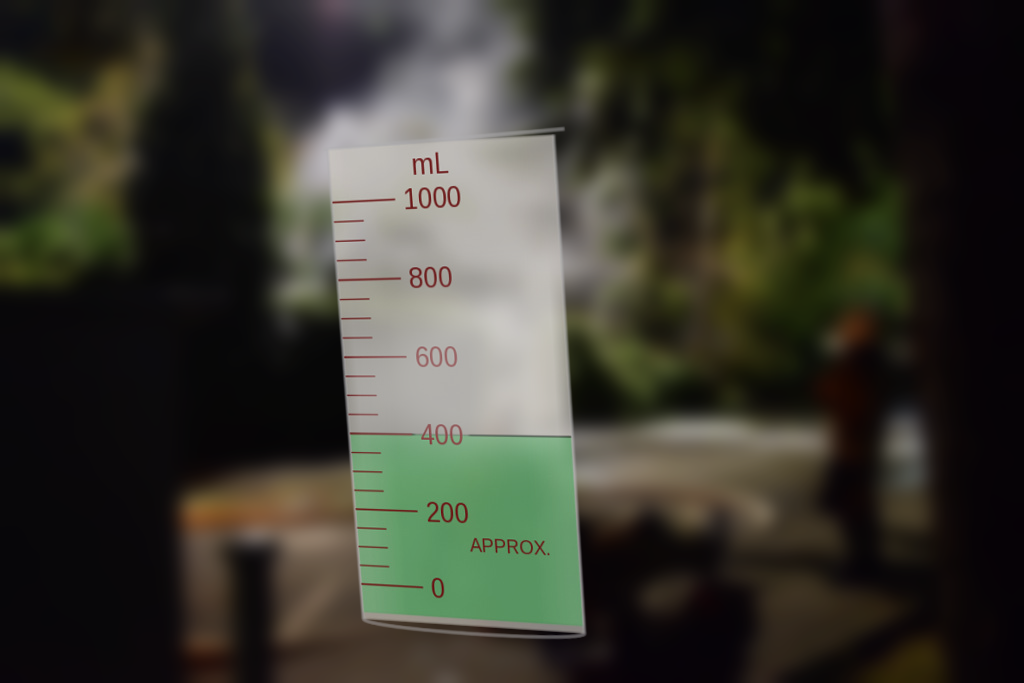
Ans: 400 mL
